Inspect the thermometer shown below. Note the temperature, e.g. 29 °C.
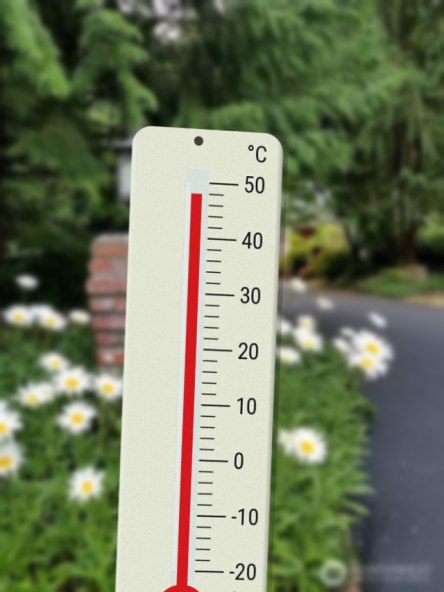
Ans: 48 °C
